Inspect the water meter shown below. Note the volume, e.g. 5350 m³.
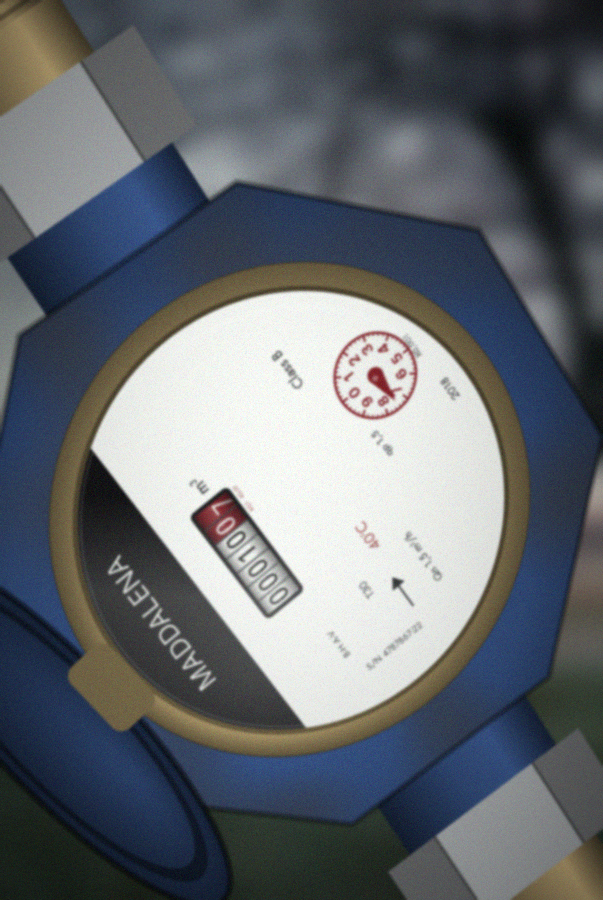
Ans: 10.067 m³
